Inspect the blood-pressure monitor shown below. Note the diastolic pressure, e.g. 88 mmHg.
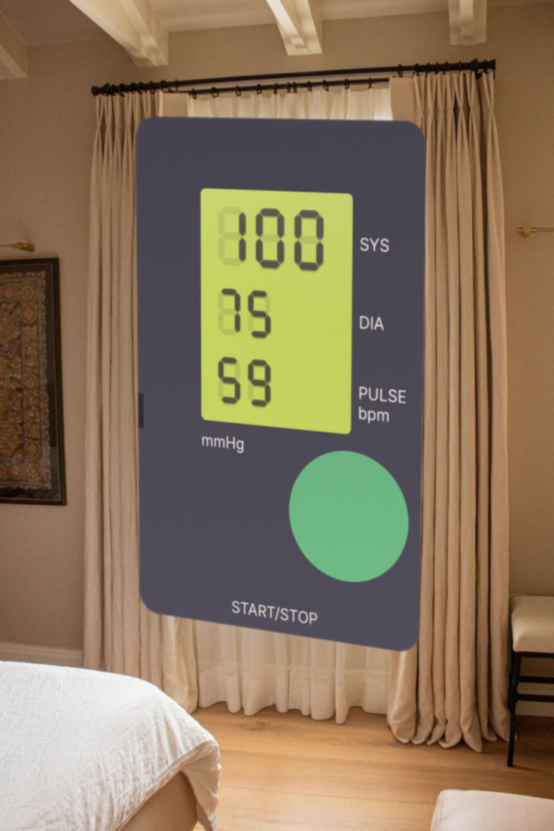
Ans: 75 mmHg
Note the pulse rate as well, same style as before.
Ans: 59 bpm
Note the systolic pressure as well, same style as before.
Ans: 100 mmHg
